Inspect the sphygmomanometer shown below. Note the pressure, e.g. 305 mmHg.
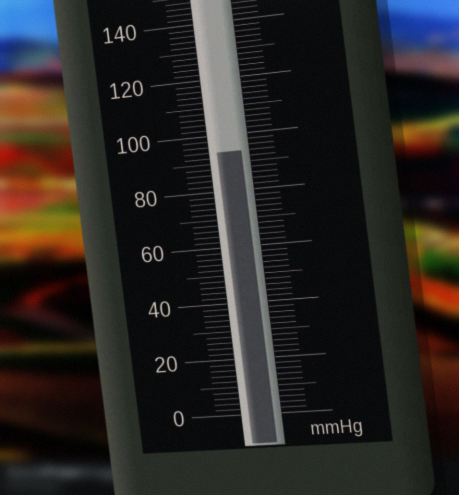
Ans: 94 mmHg
